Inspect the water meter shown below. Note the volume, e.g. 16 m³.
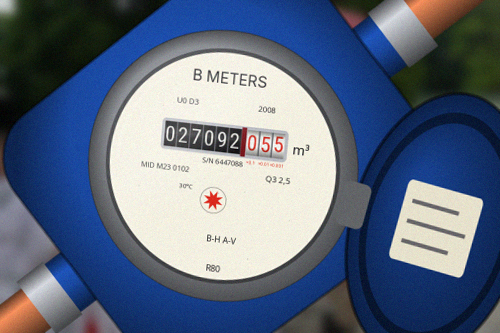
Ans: 27092.055 m³
